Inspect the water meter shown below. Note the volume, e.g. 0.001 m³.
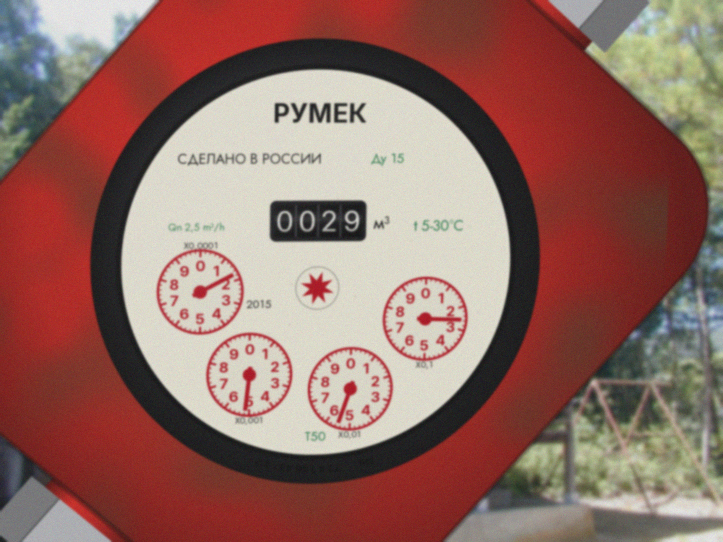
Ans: 29.2551 m³
